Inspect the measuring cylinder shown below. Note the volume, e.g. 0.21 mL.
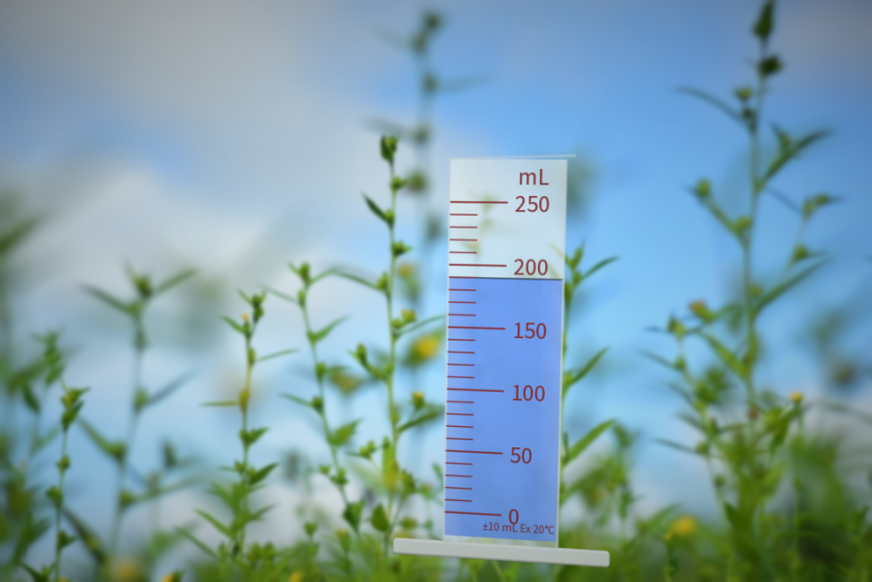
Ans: 190 mL
